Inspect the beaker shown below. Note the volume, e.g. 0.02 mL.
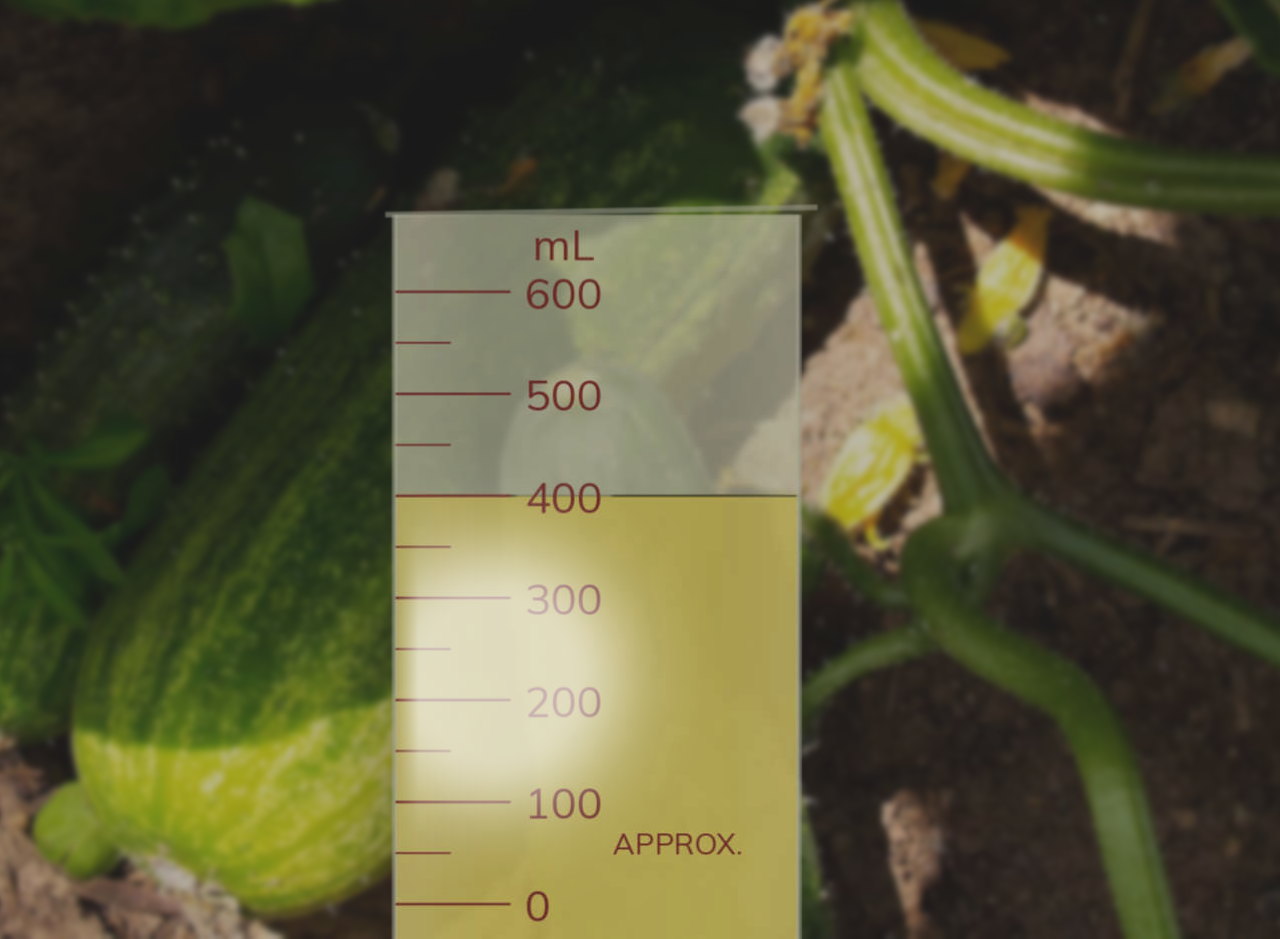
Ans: 400 mL
